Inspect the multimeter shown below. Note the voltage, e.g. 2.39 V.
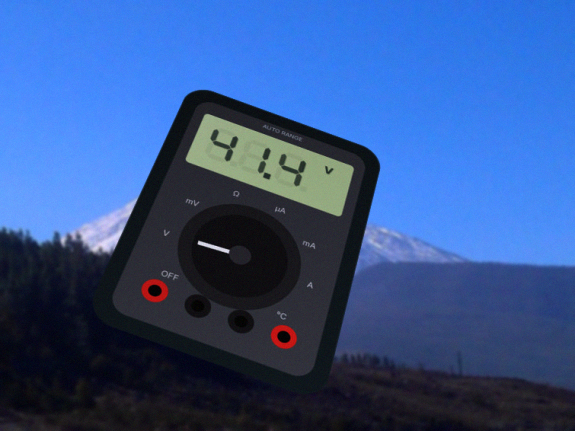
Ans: 41.4 V
